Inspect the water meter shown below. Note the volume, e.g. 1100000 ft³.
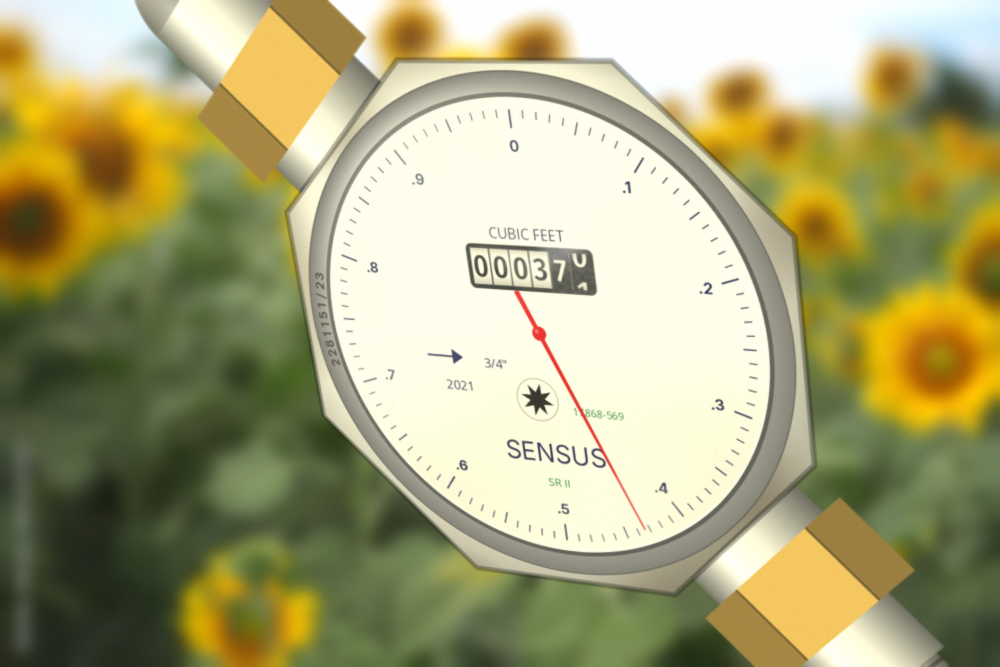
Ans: 370.43 ft³
